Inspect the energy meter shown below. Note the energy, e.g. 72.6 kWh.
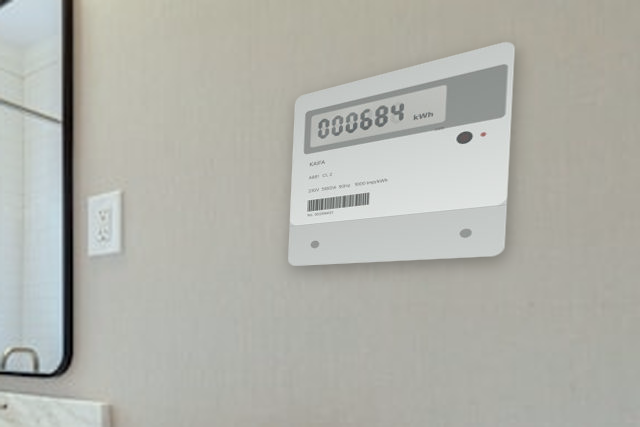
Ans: 684 kWh
